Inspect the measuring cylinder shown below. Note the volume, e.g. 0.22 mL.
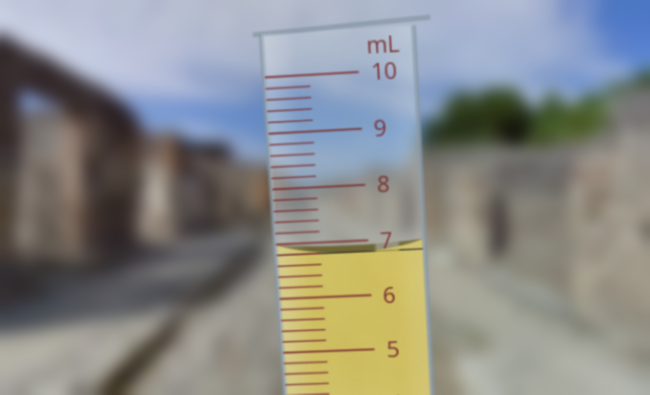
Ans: 6.8 mL
